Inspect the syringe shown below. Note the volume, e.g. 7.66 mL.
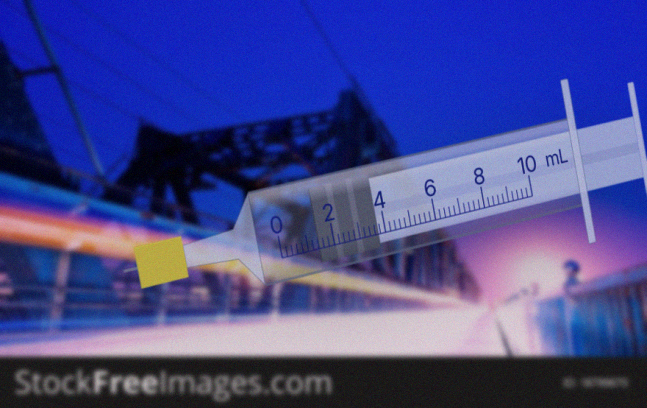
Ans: 1.4 mL
